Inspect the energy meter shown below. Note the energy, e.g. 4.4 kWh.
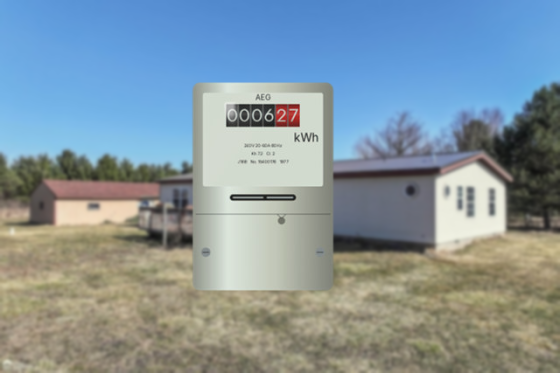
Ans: 6.27 kWh
